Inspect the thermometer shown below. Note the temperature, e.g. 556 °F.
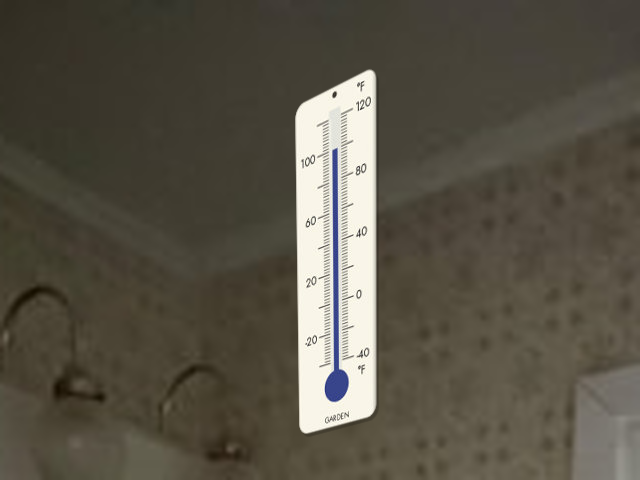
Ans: 100 °F
